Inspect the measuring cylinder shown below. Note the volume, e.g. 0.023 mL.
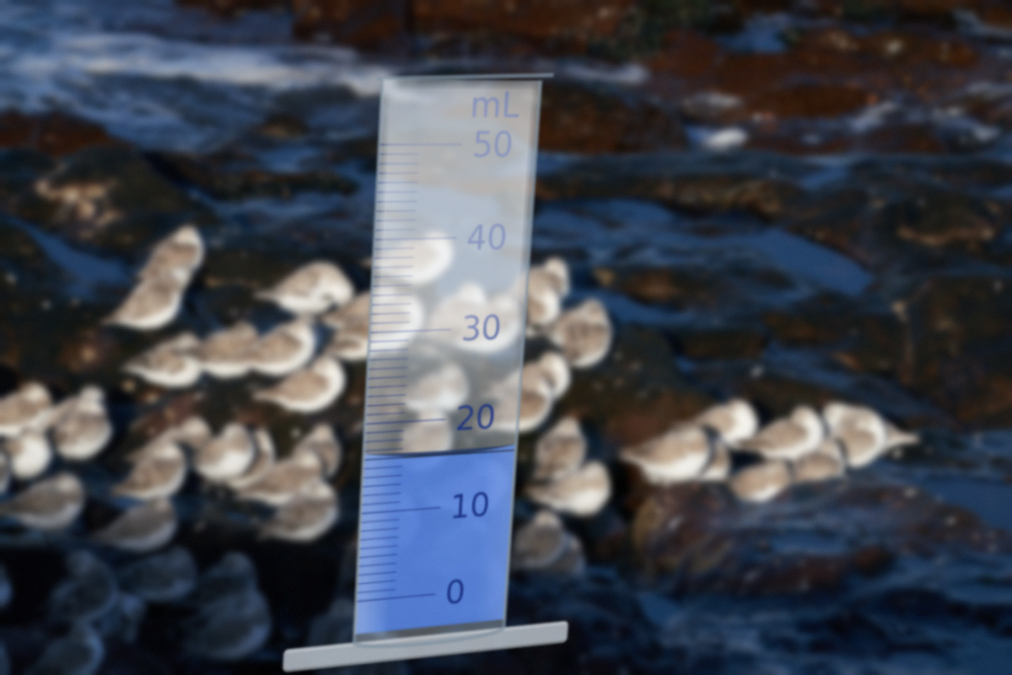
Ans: 16 mL
